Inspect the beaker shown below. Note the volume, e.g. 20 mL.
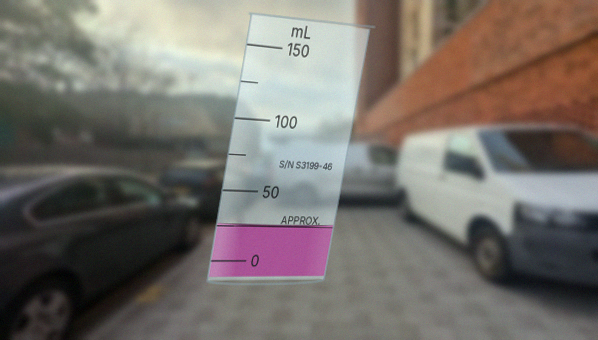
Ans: 25 mL
